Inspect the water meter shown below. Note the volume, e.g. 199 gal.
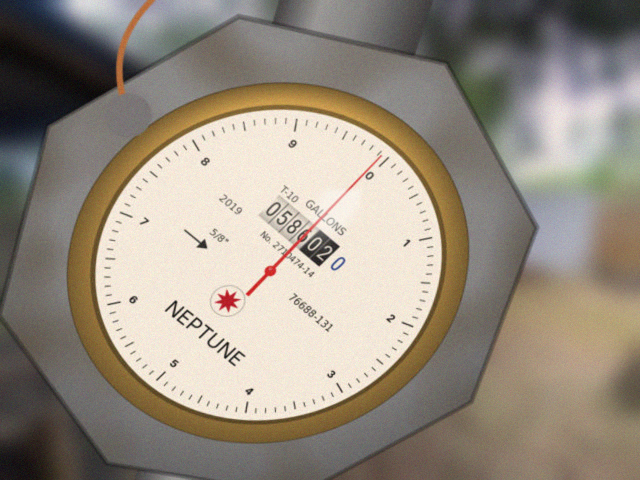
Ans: 586019.9 gal
